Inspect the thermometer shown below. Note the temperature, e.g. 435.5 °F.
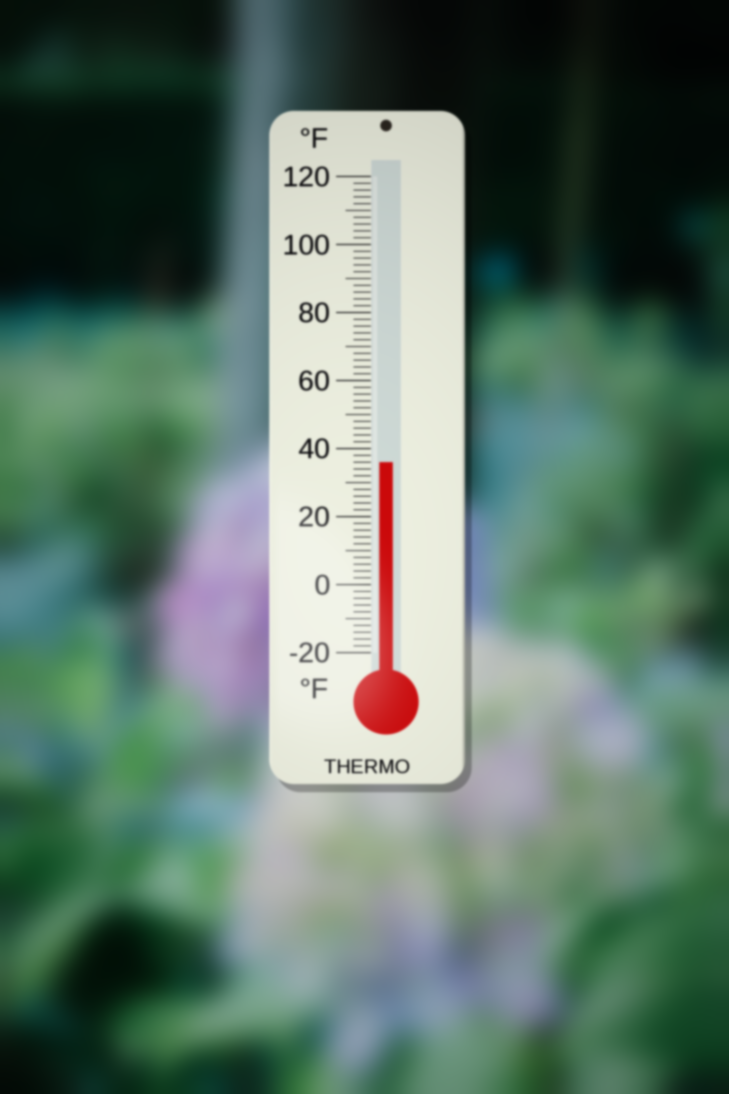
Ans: 36 °F
